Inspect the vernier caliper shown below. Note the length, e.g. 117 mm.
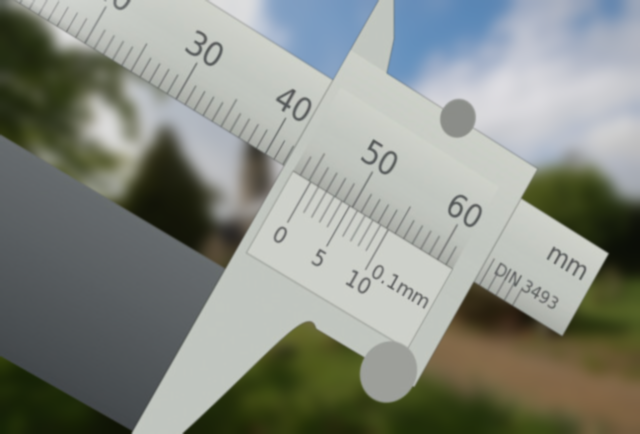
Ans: 45.2 mm
